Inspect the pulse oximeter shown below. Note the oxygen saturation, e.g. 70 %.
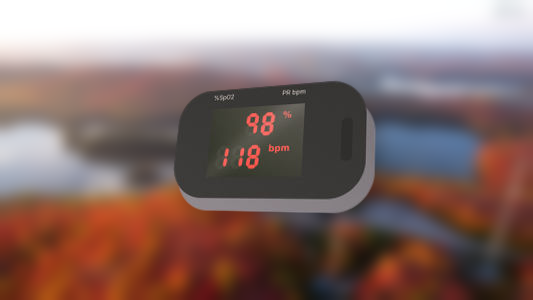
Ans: 98 %
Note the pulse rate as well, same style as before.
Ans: 118 bpm
